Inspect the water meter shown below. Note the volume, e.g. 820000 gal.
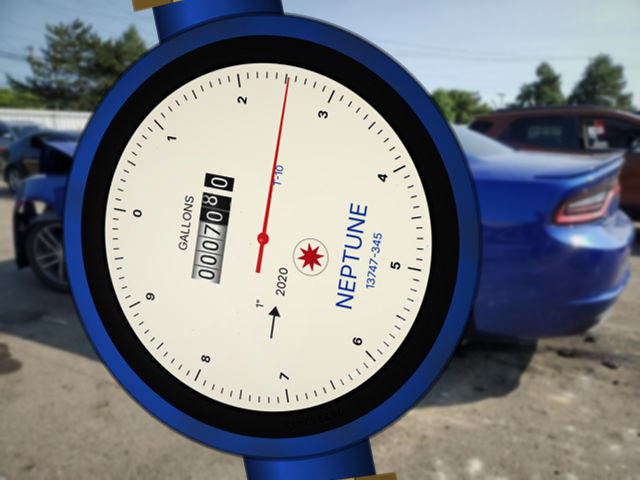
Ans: 7082.5 gal
